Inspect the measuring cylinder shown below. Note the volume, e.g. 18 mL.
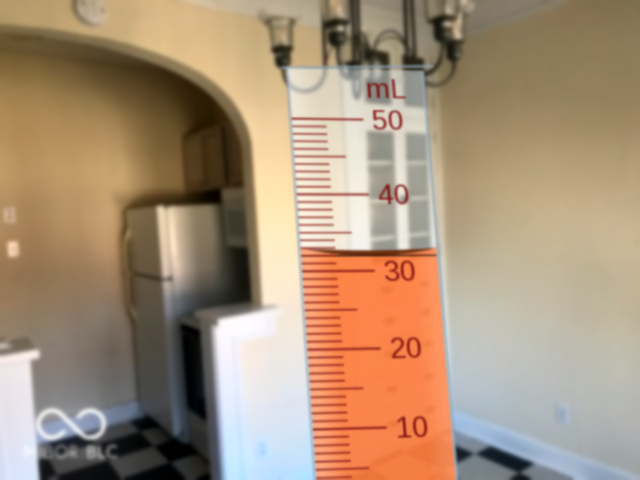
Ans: 32 mL
